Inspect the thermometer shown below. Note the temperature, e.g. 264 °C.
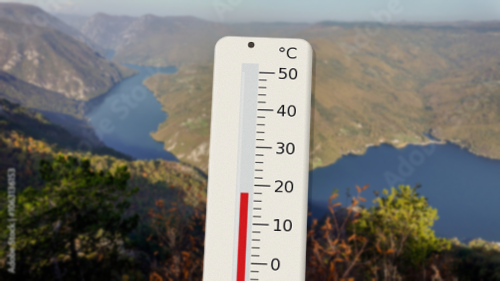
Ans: 18 °C
